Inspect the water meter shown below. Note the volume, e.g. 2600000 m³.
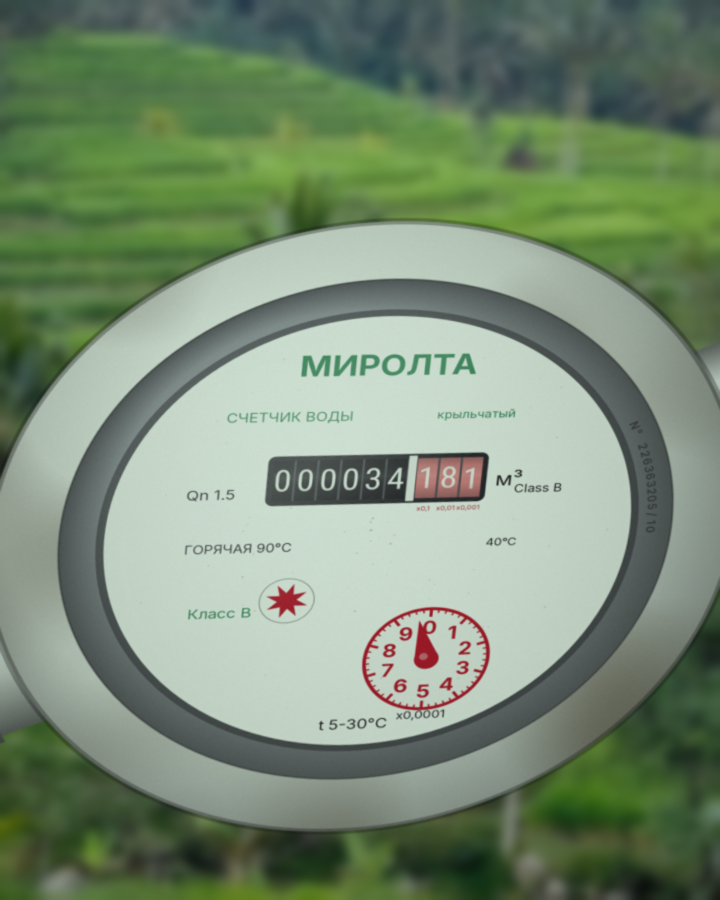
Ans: 34.1809 m³
